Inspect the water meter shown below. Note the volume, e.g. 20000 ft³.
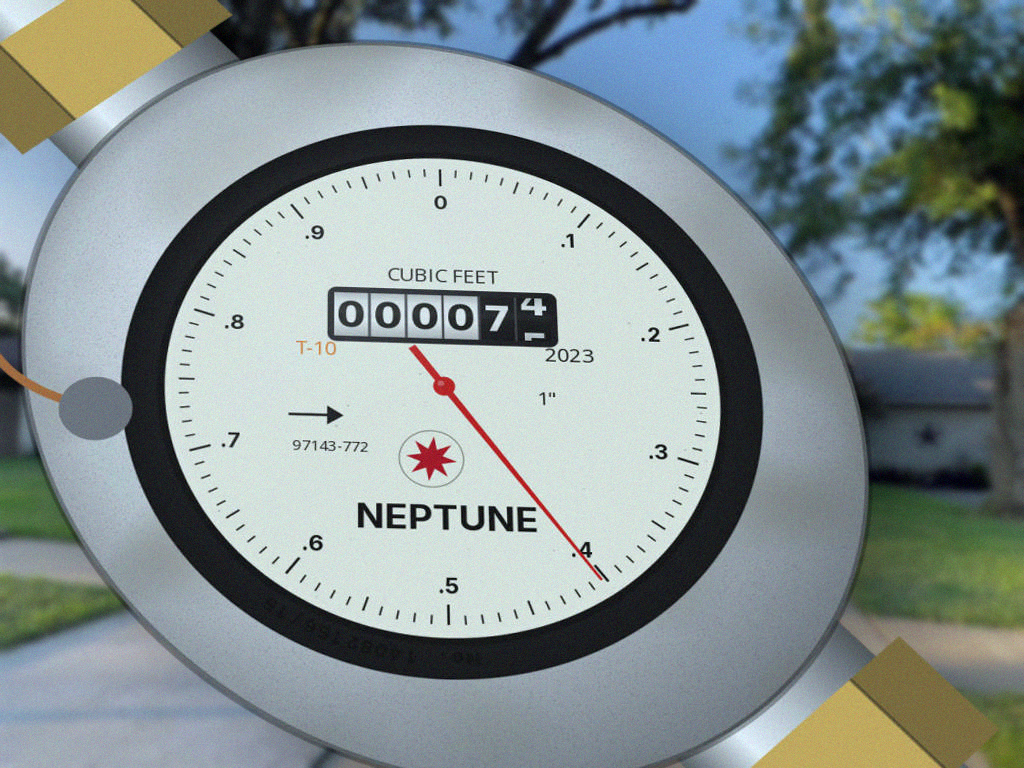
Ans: 74.40 ft³
